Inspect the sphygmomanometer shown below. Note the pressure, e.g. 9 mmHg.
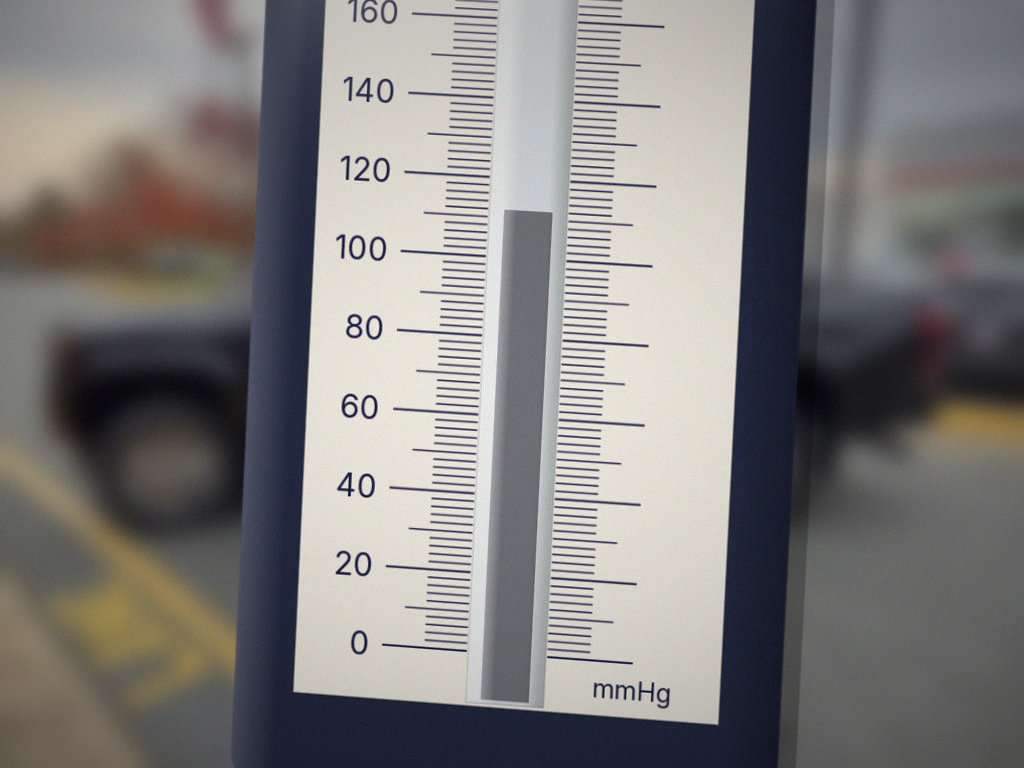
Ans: 112 mmHg
